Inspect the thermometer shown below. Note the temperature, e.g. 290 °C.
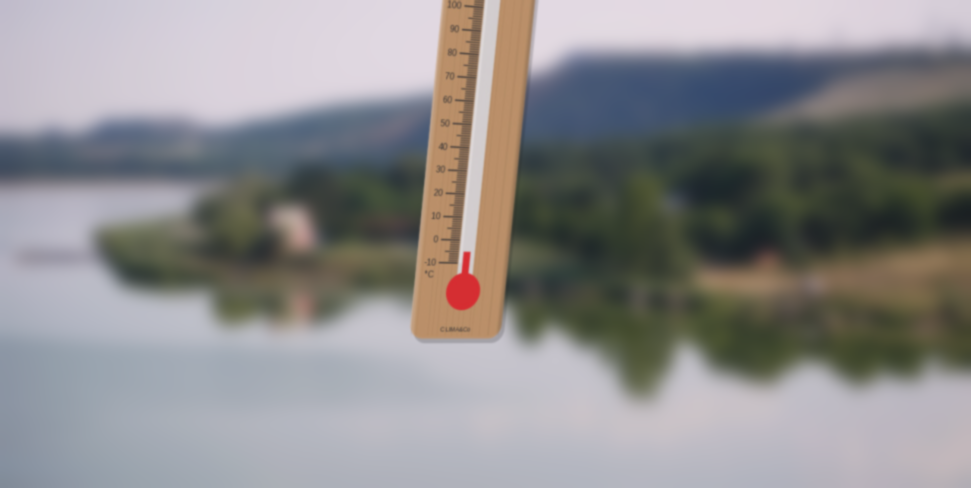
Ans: -5 °C
